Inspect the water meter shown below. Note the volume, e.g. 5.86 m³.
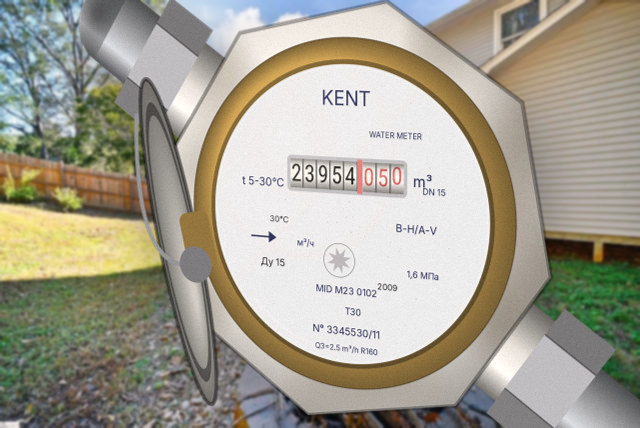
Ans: 23954.050 m³
